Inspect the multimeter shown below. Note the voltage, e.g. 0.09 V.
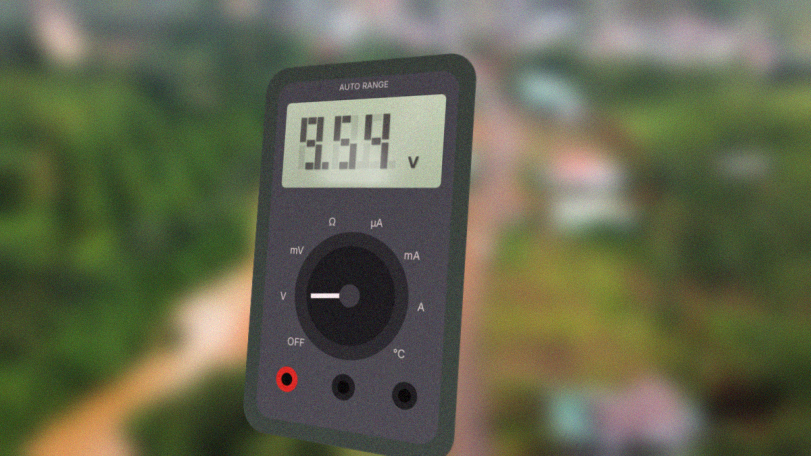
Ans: 9.54 V
